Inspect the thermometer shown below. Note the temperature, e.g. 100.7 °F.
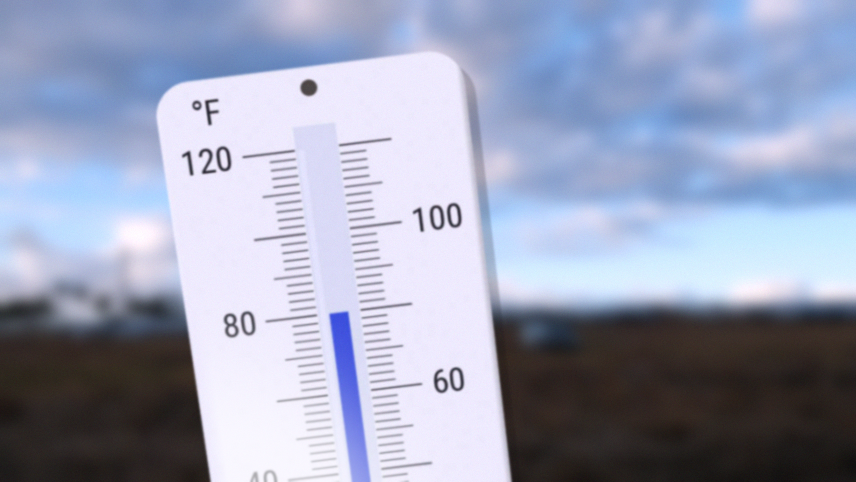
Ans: 80 °F
